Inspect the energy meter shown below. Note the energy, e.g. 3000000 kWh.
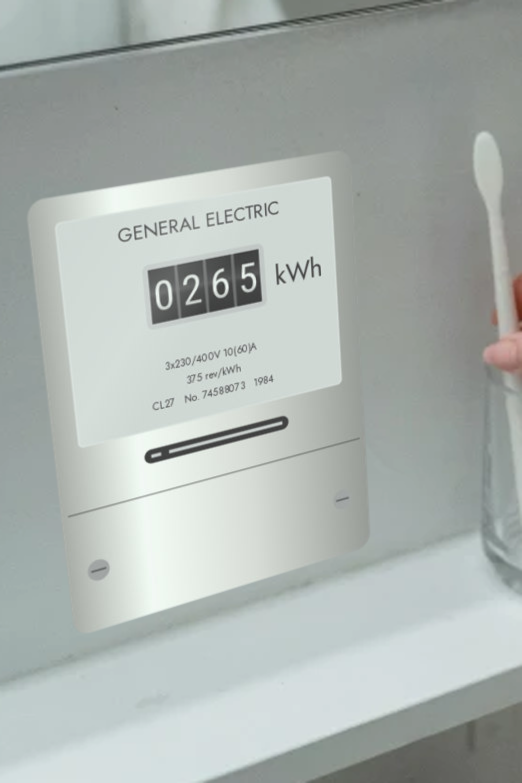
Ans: 265 kWh
